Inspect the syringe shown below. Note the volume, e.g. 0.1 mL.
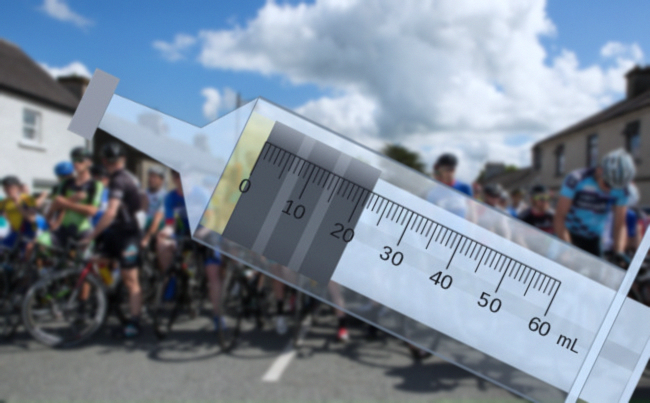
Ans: 0 mL
